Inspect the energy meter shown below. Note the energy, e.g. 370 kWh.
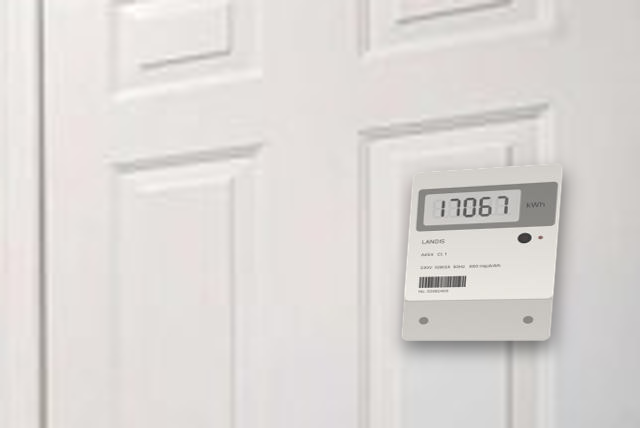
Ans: 17067 kWh
